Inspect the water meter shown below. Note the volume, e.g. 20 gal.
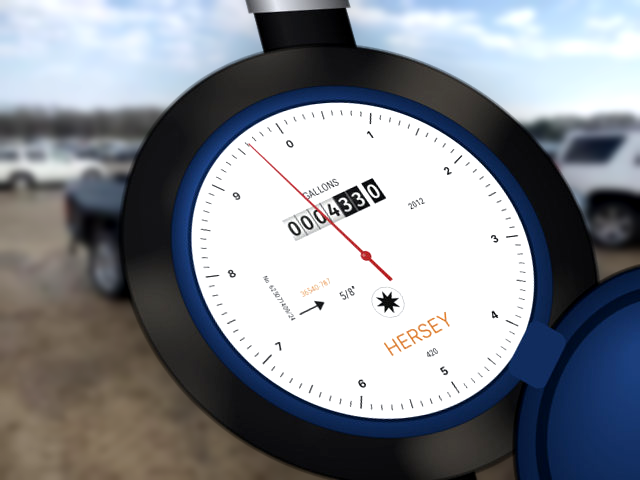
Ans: 4329.6 gal
